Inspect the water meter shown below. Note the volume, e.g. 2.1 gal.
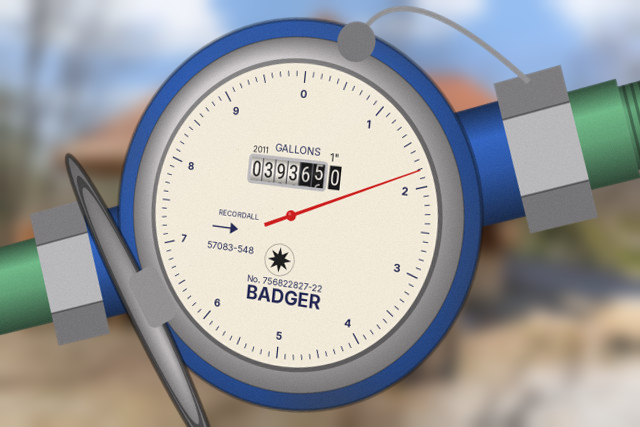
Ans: 393651.8 gal
